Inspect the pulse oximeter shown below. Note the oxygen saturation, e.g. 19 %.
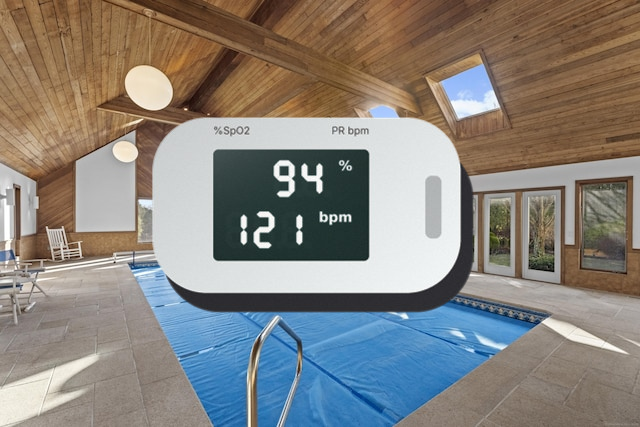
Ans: 94 %
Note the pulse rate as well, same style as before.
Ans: 121 bpm
